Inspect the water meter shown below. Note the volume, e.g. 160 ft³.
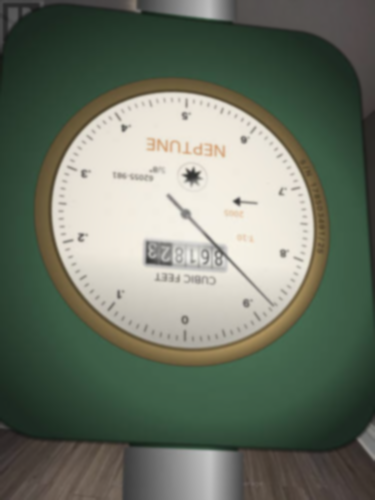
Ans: 861822.87 ft³
